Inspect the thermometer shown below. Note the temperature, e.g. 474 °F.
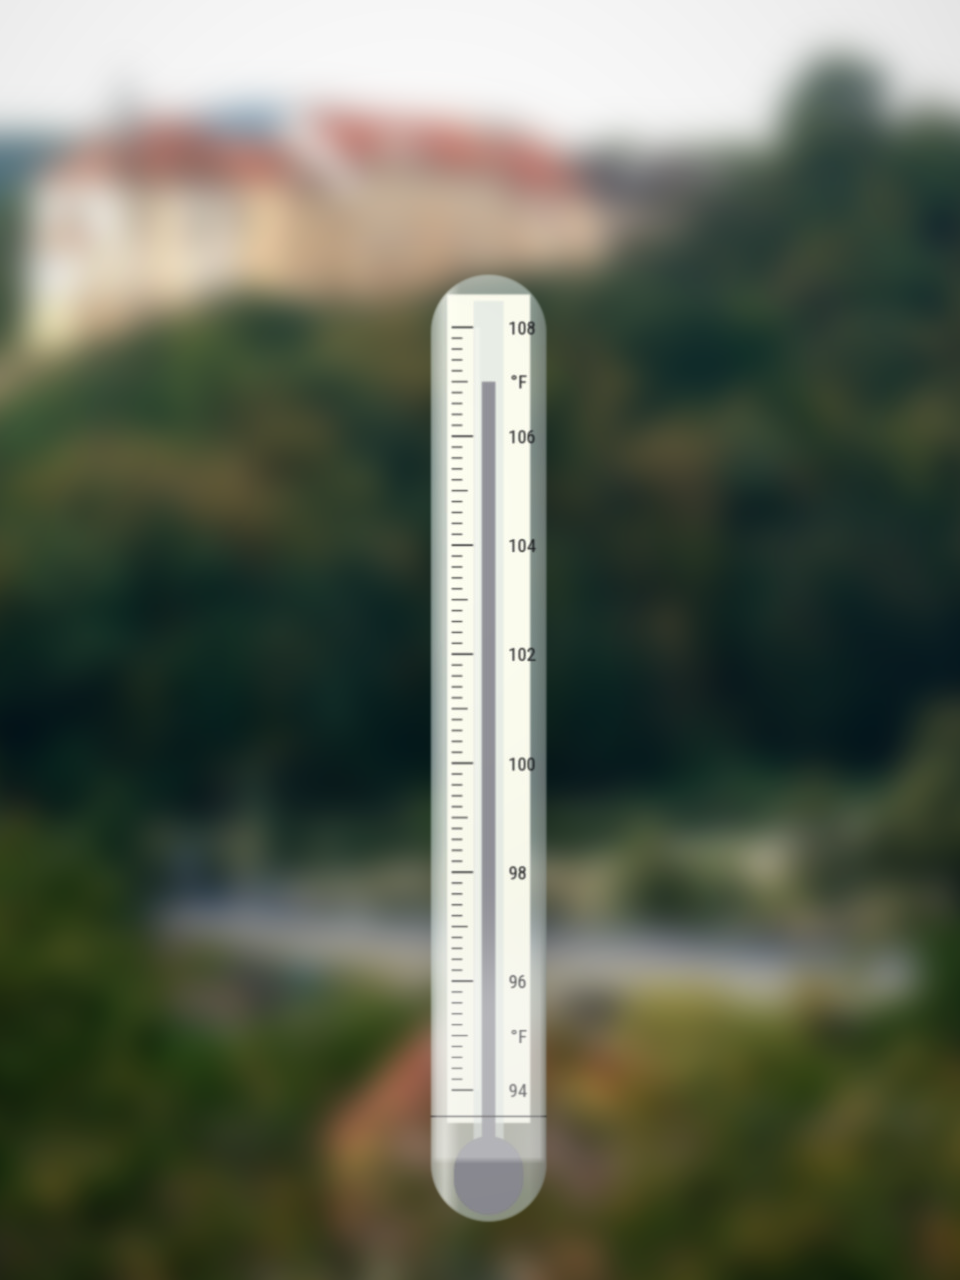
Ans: 107 °F
